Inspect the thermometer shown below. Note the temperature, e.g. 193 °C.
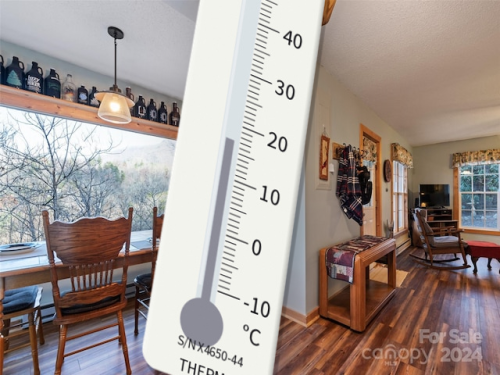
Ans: 17 °C
